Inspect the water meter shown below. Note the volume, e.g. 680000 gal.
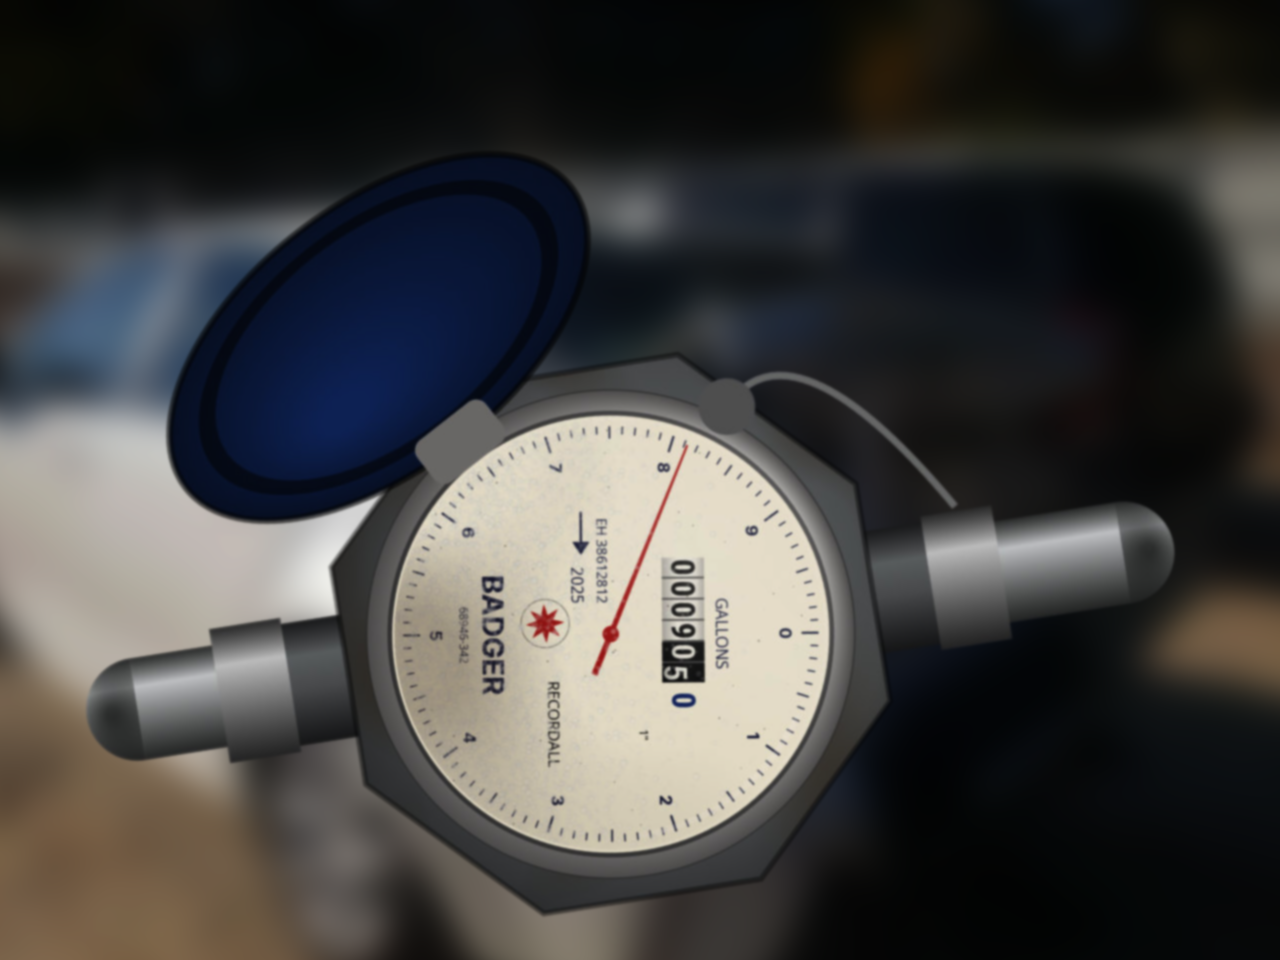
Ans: 9048.1 gal
